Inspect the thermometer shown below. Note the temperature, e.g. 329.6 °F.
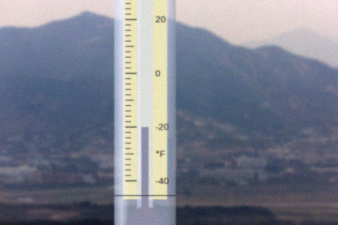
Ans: -20 °F
